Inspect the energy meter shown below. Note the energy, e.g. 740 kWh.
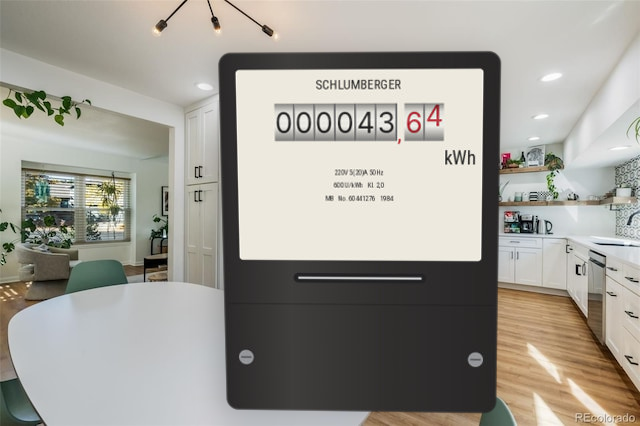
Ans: 43.64 kWh
